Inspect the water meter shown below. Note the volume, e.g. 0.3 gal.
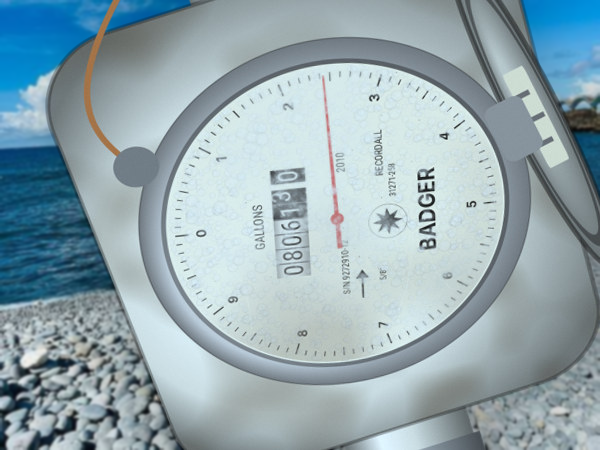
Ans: 806132.4 gal
